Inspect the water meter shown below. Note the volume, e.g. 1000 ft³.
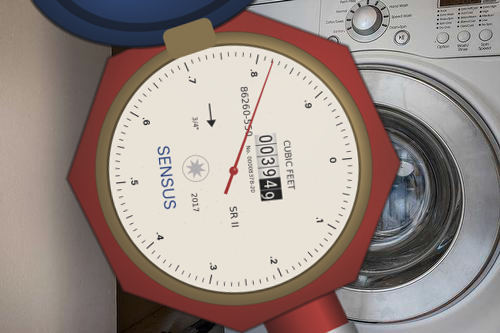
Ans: 3948.82 ft³
